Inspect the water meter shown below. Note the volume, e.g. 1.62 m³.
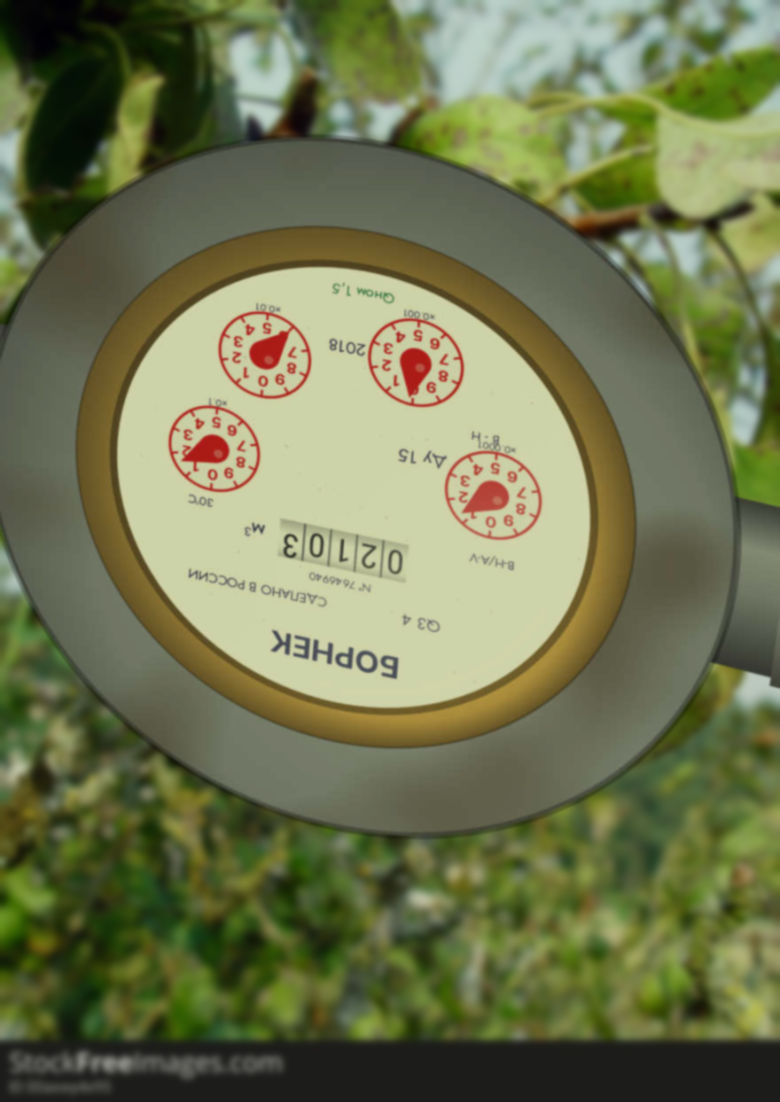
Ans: 2103.1601 m³
